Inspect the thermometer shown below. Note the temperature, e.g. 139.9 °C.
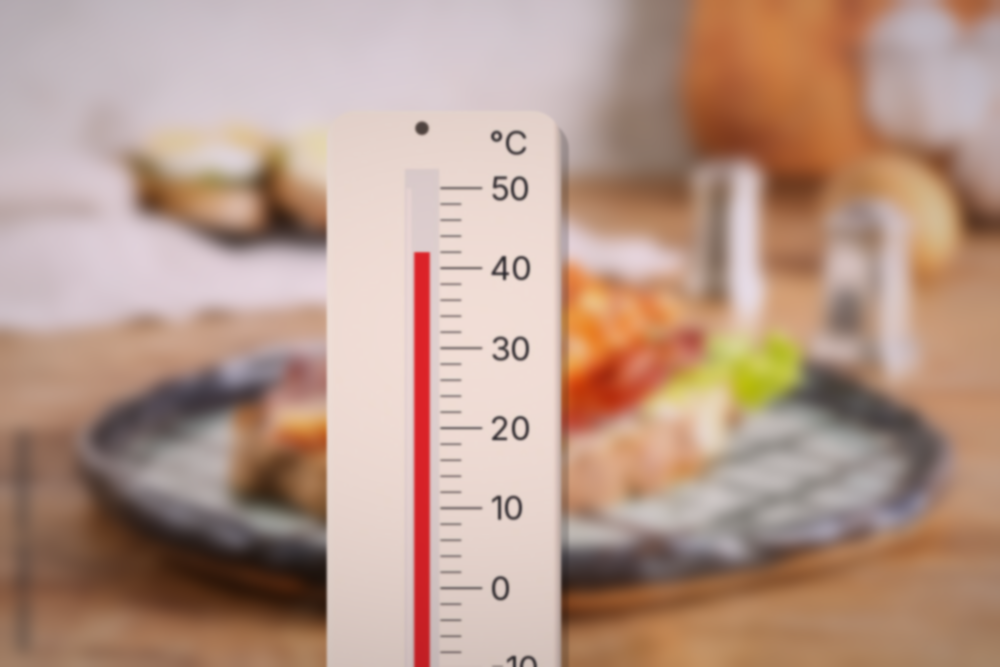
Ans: 42 °C
